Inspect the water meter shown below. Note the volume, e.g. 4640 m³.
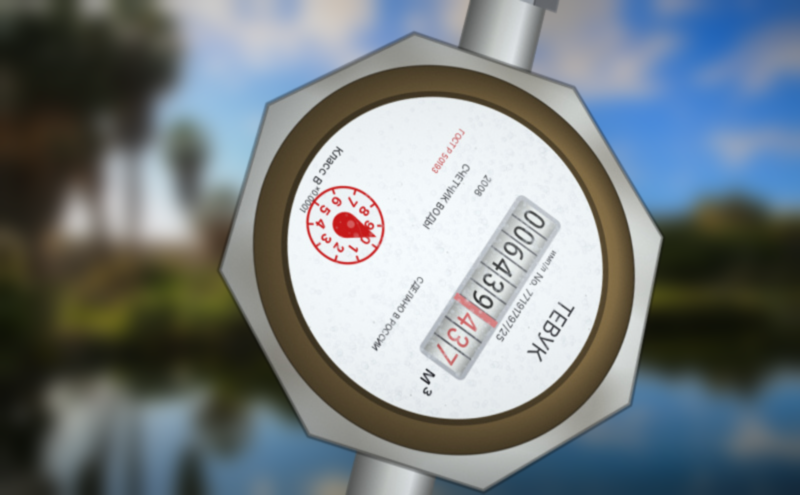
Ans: 6439.4369 m³
